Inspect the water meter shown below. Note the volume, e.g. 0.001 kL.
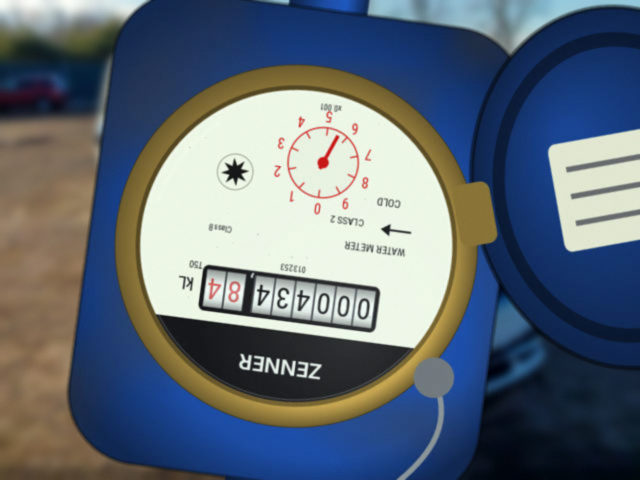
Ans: 434.845 kL
